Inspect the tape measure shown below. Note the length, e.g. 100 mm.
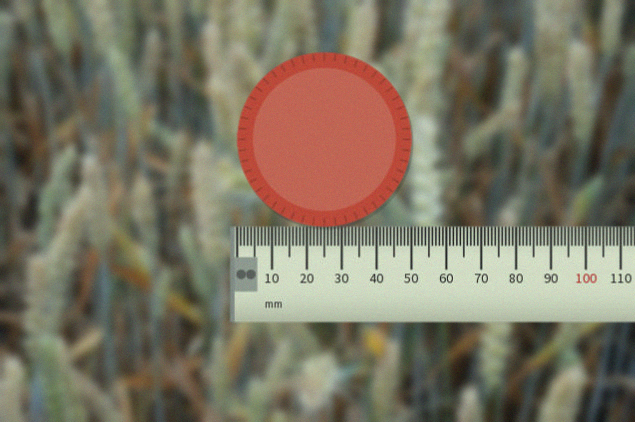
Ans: 50 mm
